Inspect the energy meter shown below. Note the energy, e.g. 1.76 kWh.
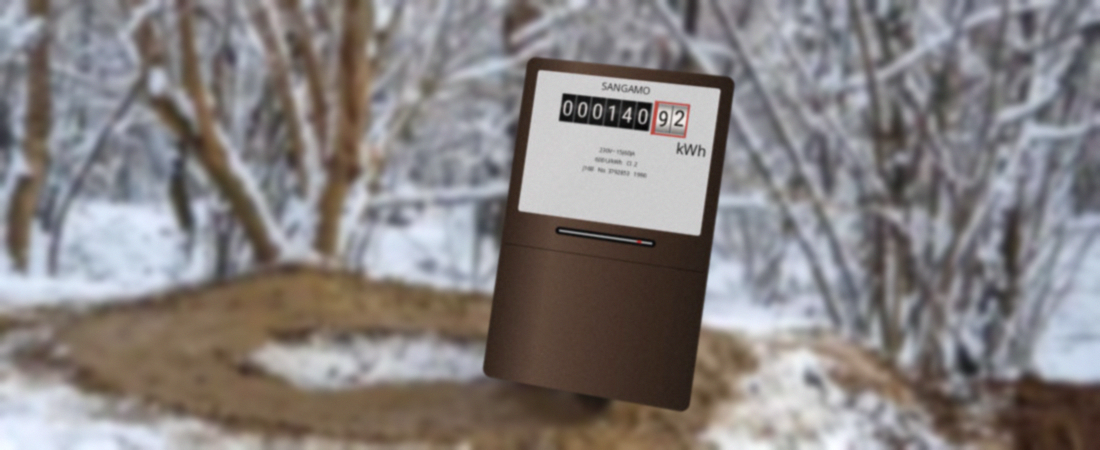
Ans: 140.92 kWh
